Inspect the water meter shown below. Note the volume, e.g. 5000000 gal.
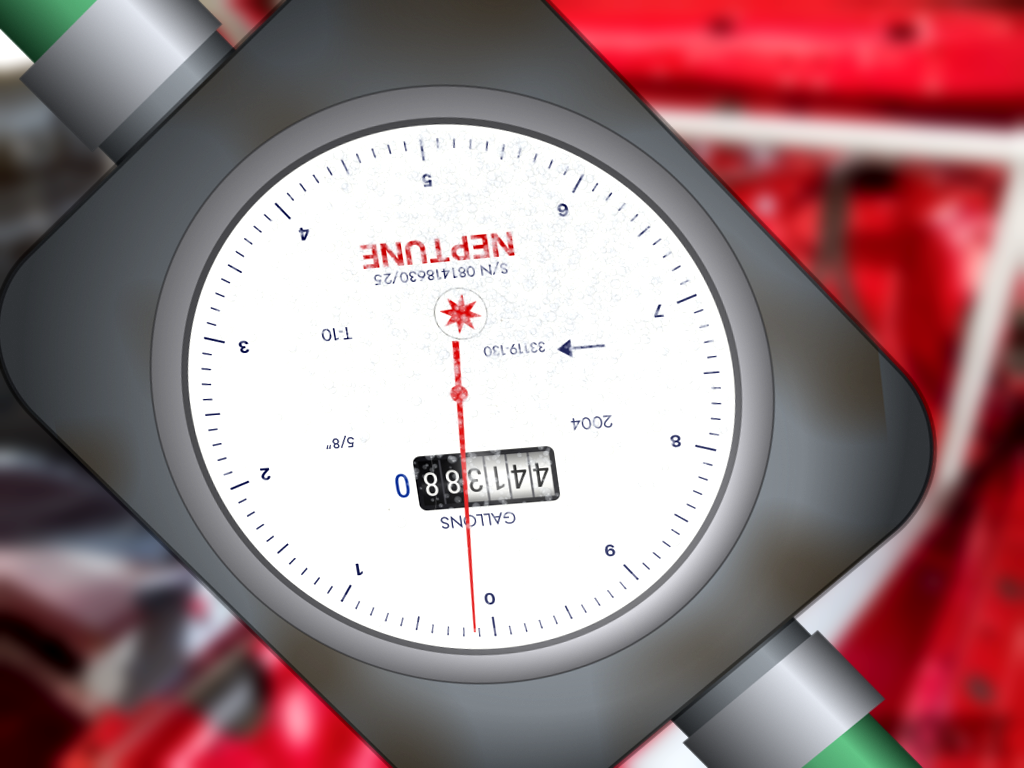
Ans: 4413880.1 gal
